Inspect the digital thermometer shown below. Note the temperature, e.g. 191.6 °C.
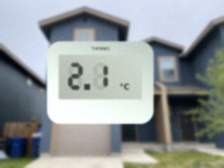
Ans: 2.1 °C
